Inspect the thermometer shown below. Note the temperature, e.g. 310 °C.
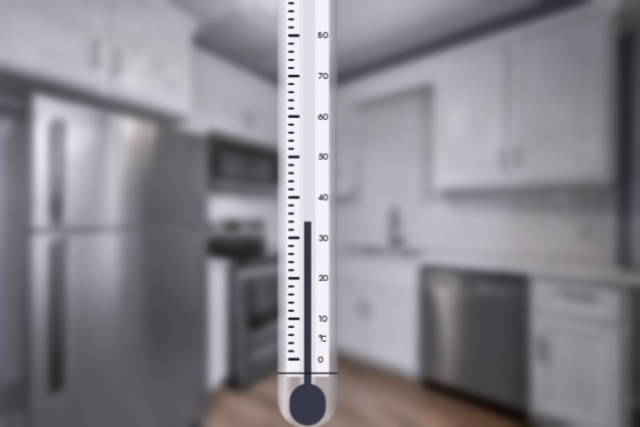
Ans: 34 °C
